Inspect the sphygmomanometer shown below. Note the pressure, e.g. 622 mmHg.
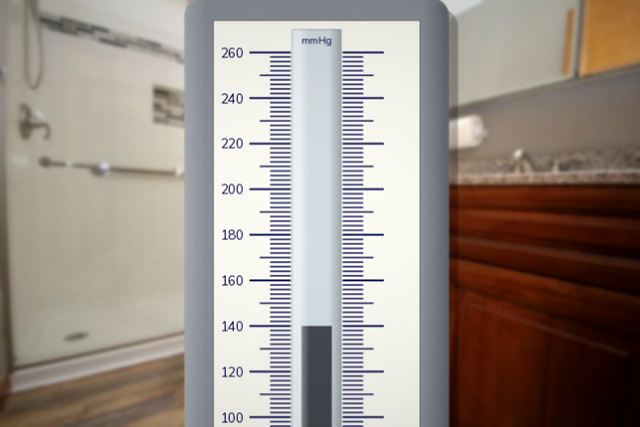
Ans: 140 mmHg
